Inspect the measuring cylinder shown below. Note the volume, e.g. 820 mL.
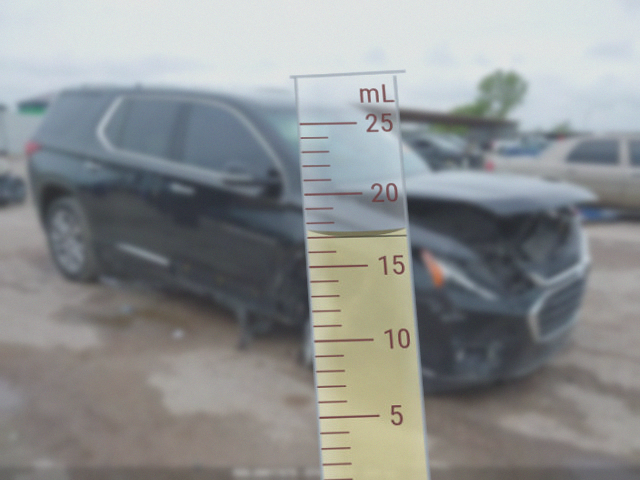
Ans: 17 mL
